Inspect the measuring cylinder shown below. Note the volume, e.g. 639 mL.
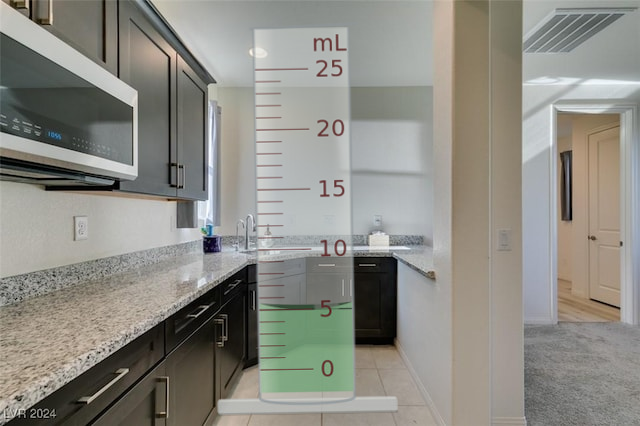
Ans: 5 mL
